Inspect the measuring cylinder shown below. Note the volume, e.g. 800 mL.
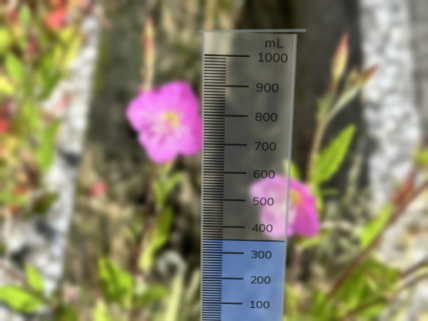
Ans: 350 mL
